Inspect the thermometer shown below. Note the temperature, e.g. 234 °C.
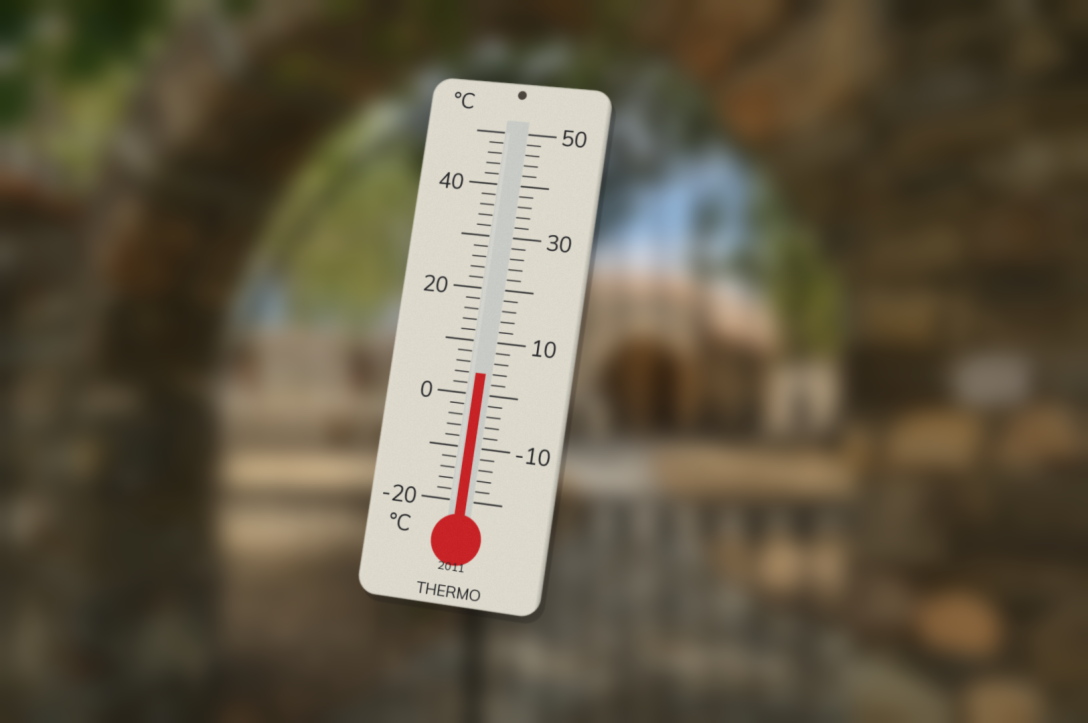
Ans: 4 °C
